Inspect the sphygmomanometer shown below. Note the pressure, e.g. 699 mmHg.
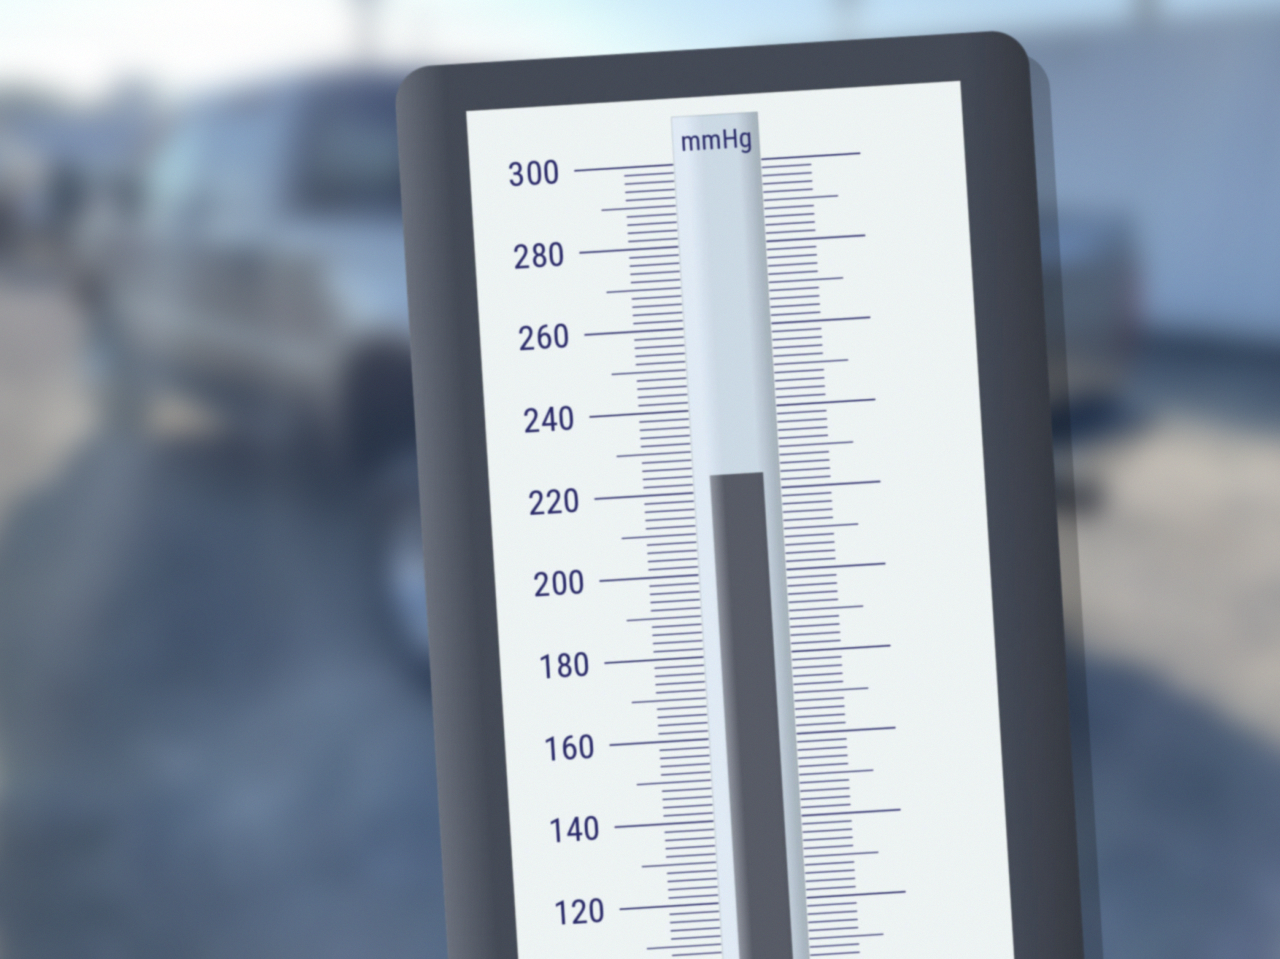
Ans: 224 mmHg
